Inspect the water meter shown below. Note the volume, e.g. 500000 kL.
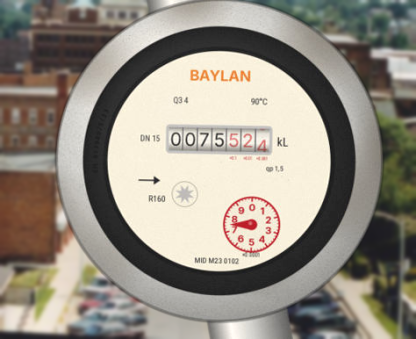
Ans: 75.5237 kL
